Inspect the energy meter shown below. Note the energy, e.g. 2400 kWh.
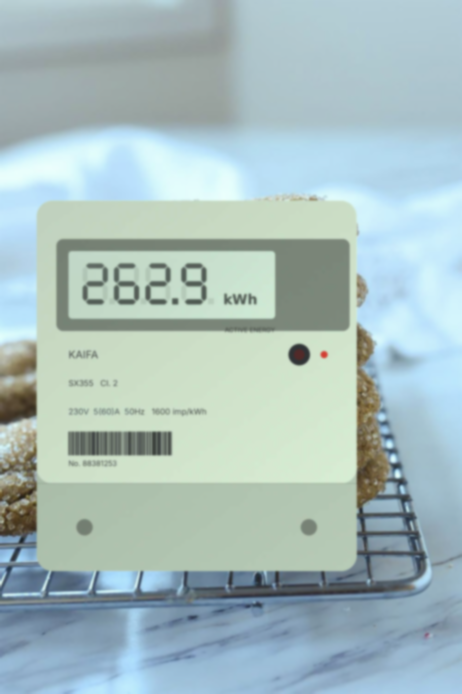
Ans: 262.9 kWh
